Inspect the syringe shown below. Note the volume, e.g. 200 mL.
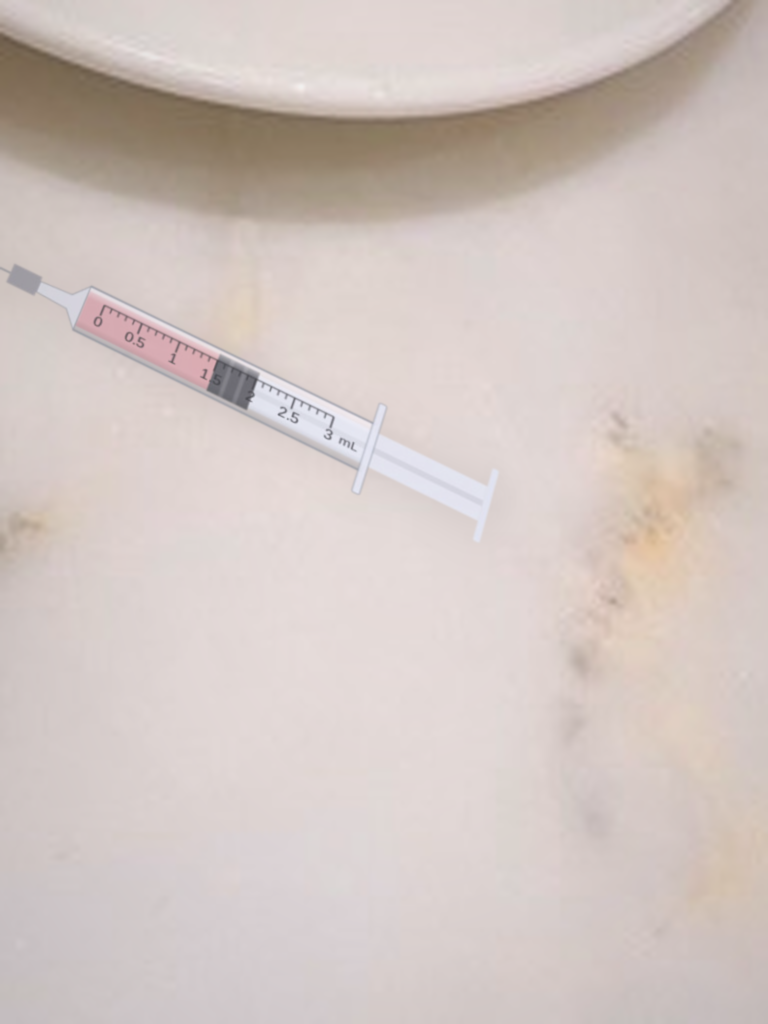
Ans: 1.5 mL
